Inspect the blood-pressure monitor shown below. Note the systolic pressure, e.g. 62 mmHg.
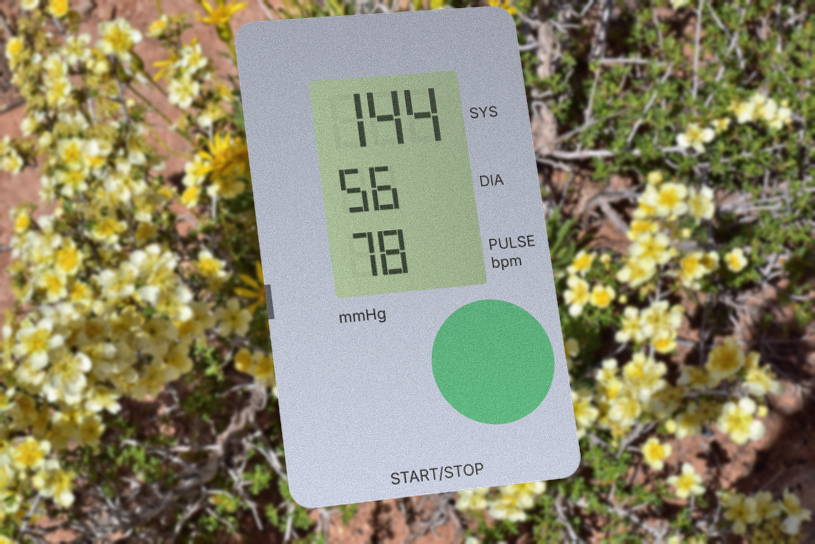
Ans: 144 mmHg
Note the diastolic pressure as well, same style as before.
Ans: 56 mmHg
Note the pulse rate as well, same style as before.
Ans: 78 bpm
